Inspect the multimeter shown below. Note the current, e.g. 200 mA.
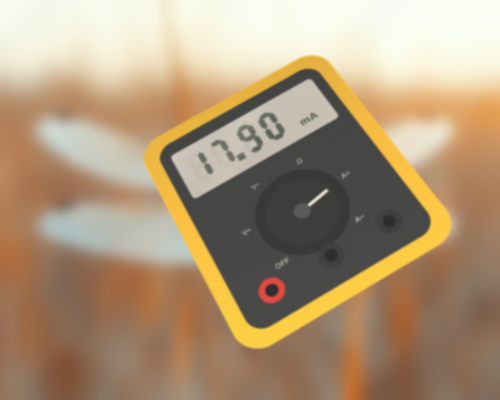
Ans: 17.90 mA
